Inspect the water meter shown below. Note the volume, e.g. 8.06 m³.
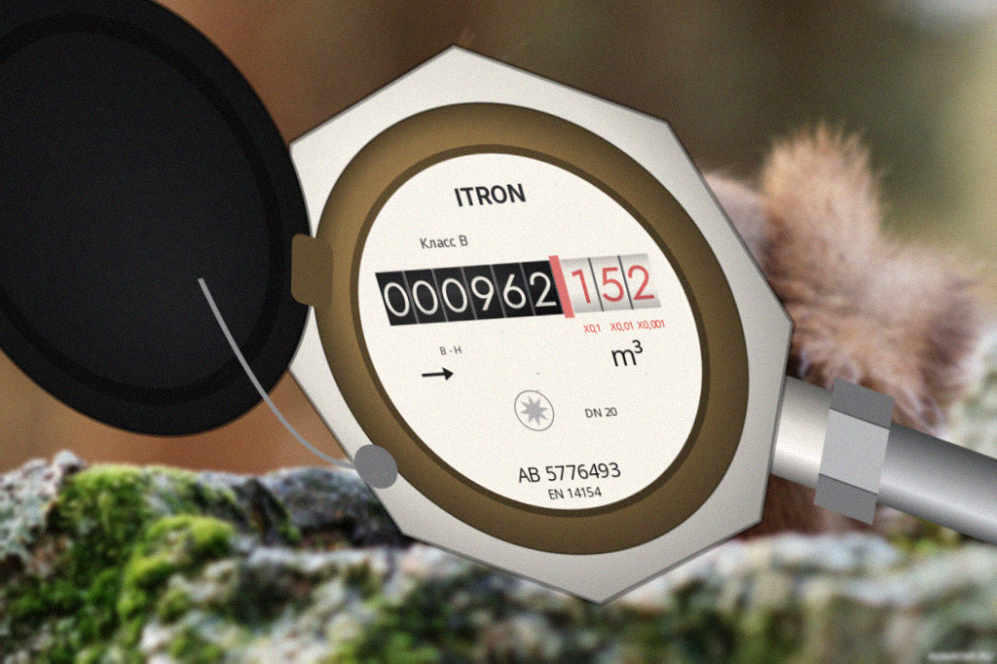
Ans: 962.152 m³
